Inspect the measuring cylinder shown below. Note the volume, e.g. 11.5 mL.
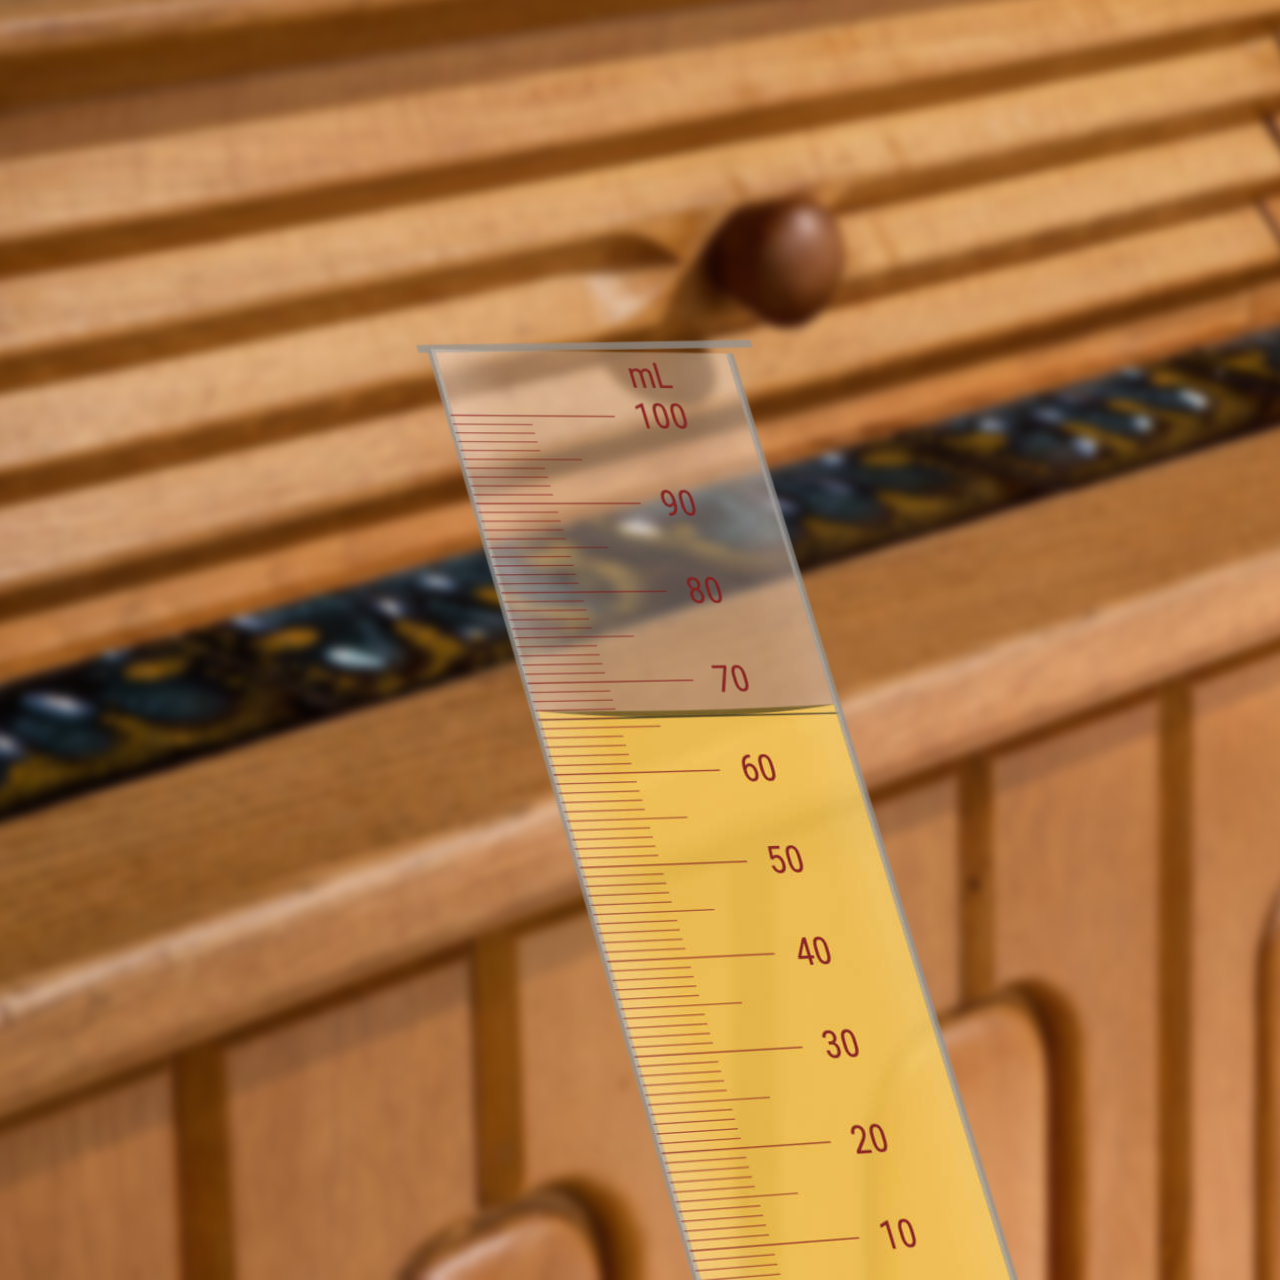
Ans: 66 mL
